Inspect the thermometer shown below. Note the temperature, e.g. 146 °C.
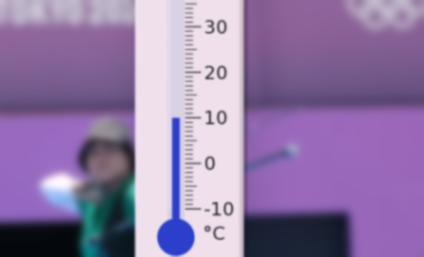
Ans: 10 °C
